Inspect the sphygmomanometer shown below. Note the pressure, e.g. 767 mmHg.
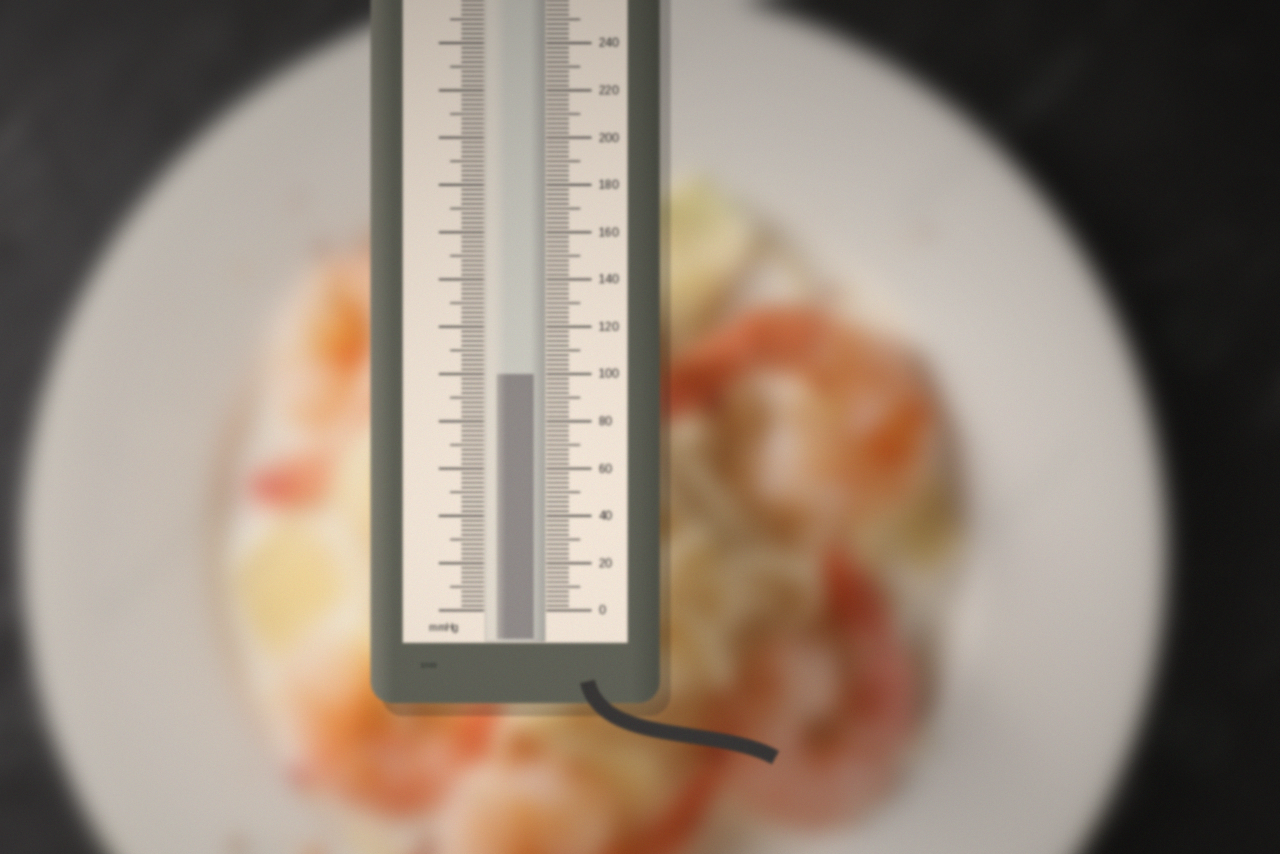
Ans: 100 mmHg
